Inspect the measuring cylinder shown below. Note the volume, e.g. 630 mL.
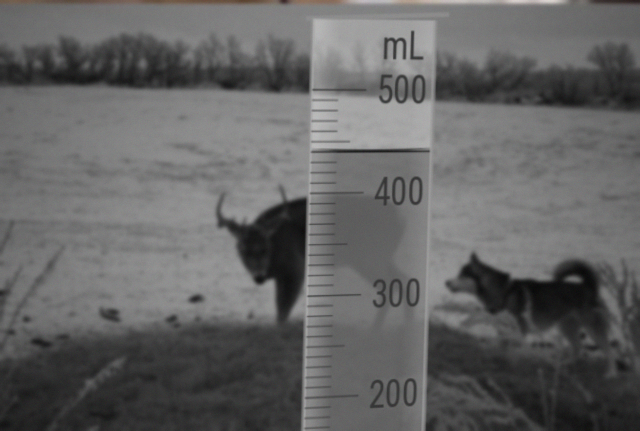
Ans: 440 mL
